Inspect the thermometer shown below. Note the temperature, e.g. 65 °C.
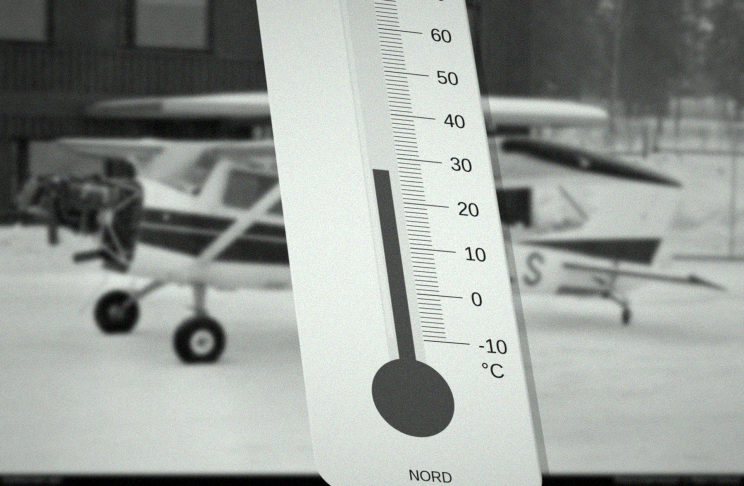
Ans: 27 °C
